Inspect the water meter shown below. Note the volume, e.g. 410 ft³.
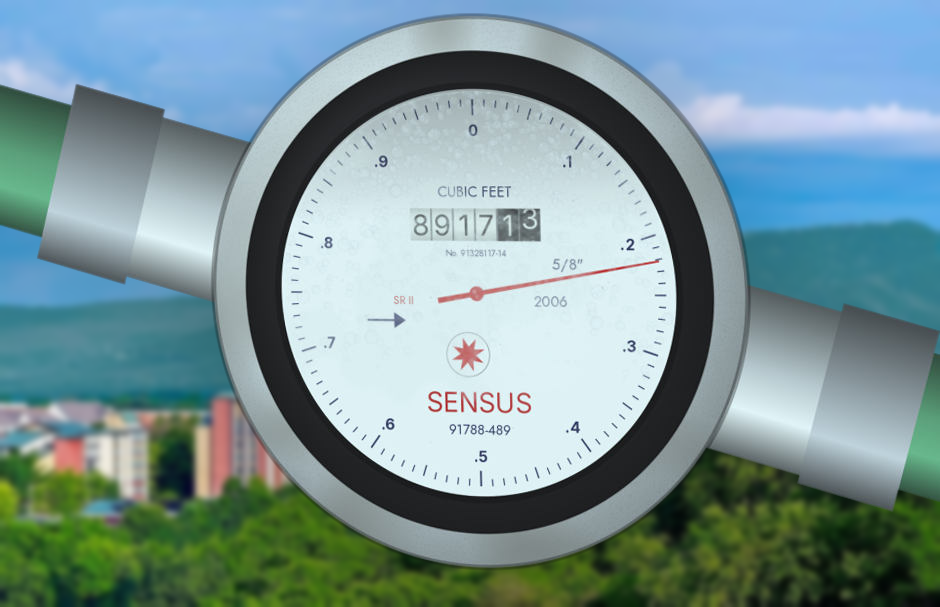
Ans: 891713.22 ft³
